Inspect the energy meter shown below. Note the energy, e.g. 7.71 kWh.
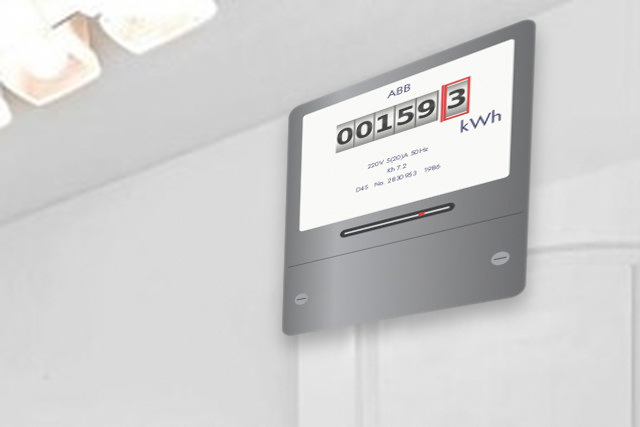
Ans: 159.3 kWh
